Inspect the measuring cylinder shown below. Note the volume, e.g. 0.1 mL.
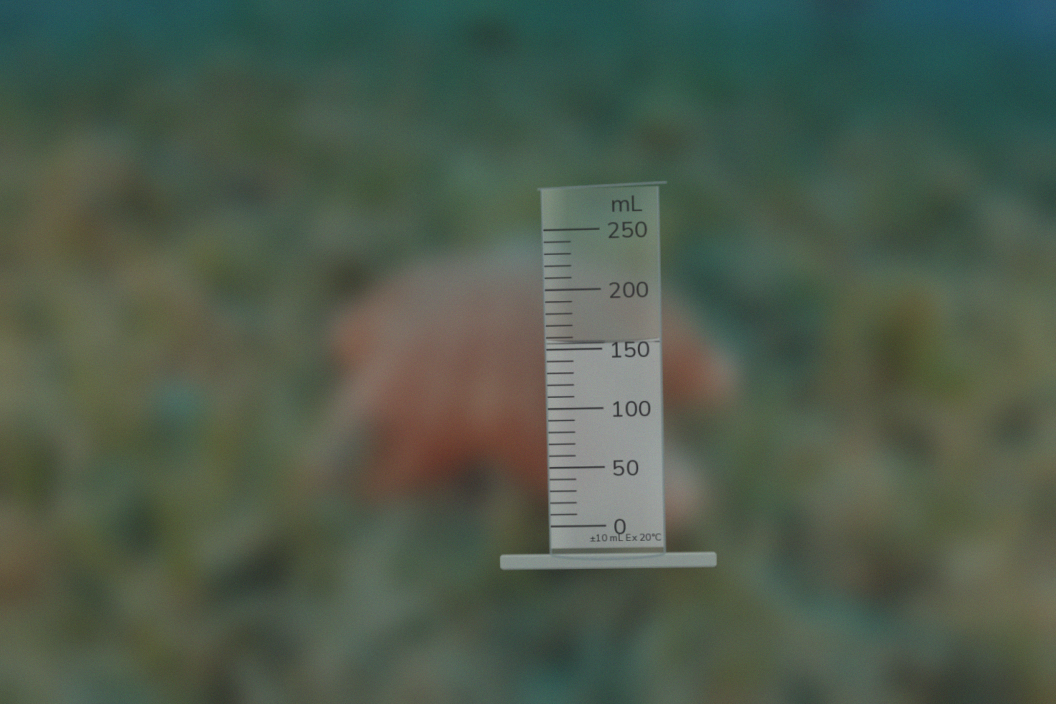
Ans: 155 mL
